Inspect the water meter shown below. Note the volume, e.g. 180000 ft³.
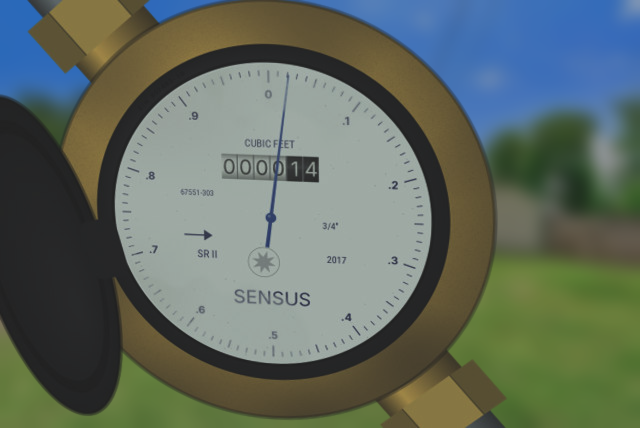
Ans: 14.02 ft³
